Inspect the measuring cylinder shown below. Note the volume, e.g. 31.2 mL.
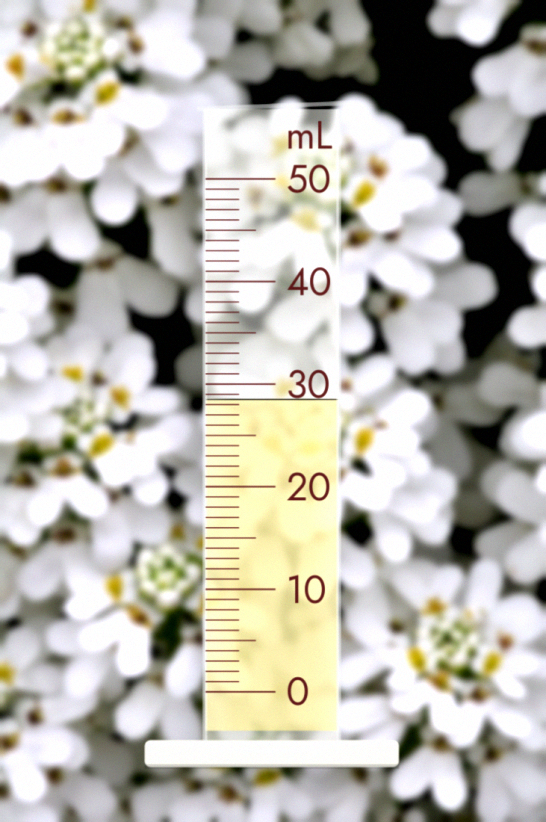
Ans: 28.5 mL
